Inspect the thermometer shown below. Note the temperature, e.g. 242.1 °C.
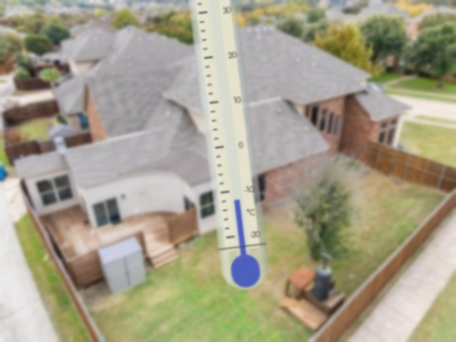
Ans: -12 °C
